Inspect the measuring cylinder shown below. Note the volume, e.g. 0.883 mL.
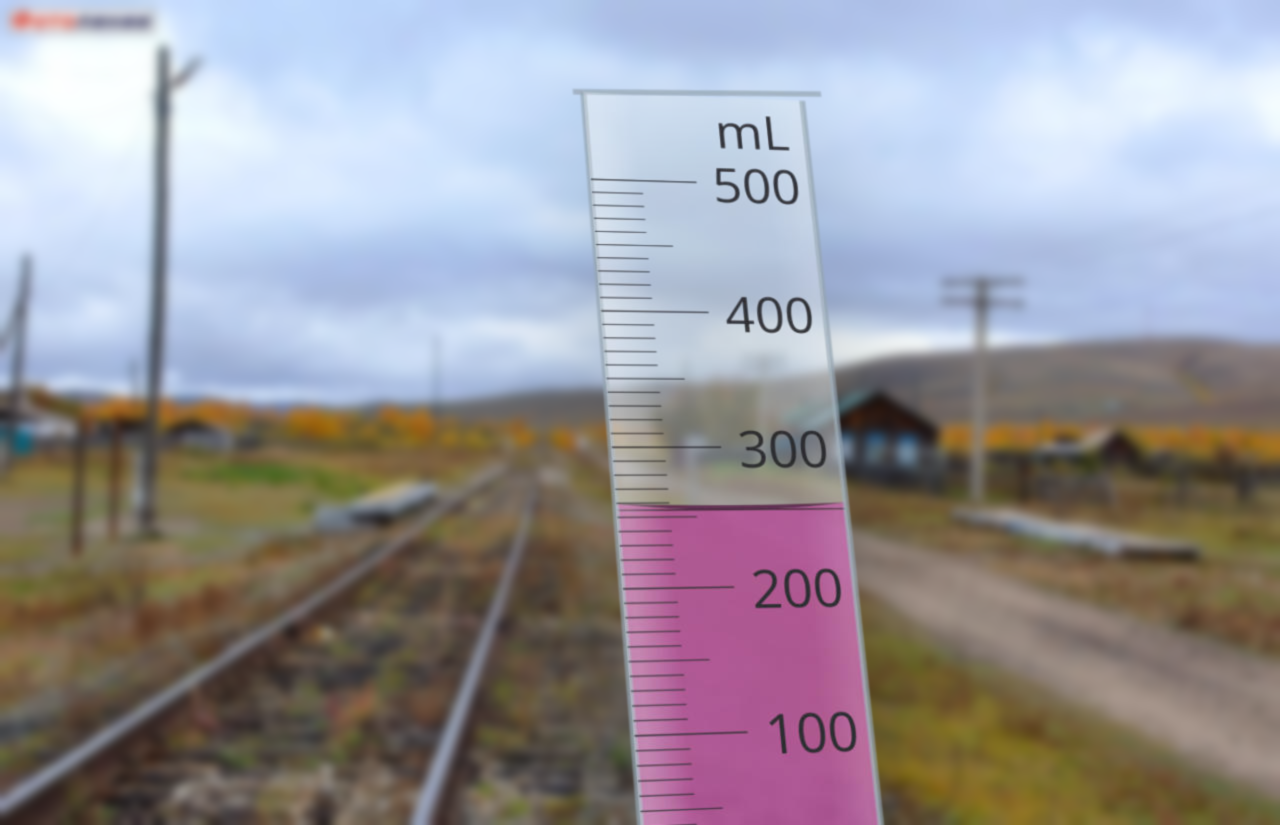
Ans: 255 mL
